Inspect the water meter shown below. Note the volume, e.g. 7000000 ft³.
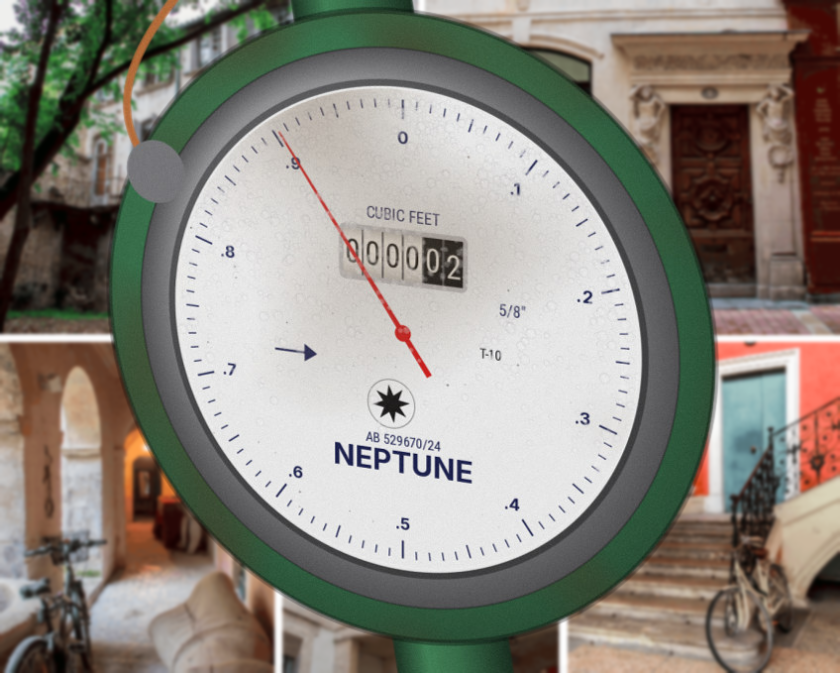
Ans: 1.90 ft³
